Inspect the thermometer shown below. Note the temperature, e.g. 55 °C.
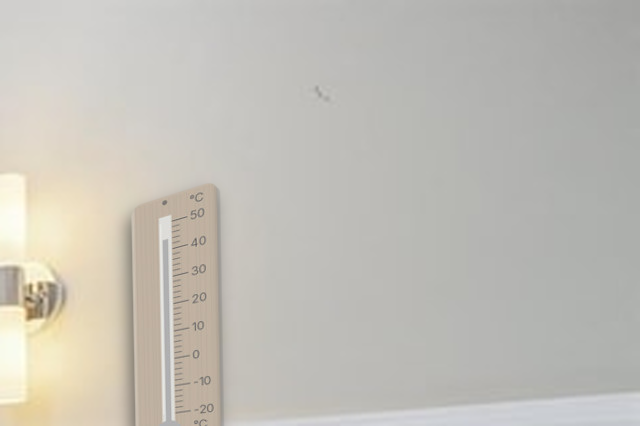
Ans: 44 °C
